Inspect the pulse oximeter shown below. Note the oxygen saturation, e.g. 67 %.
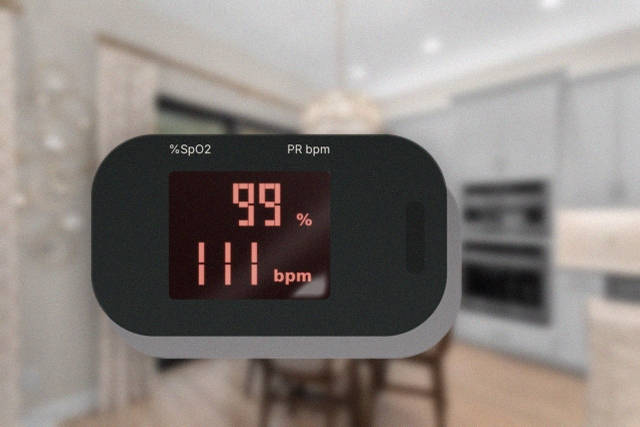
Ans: 99 %
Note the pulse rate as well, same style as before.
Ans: 111 bpm
